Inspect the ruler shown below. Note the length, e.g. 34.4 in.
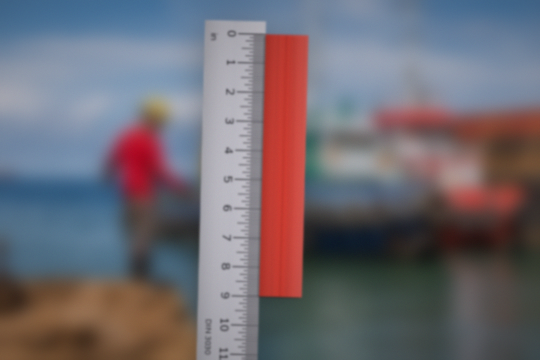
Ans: 9 in
